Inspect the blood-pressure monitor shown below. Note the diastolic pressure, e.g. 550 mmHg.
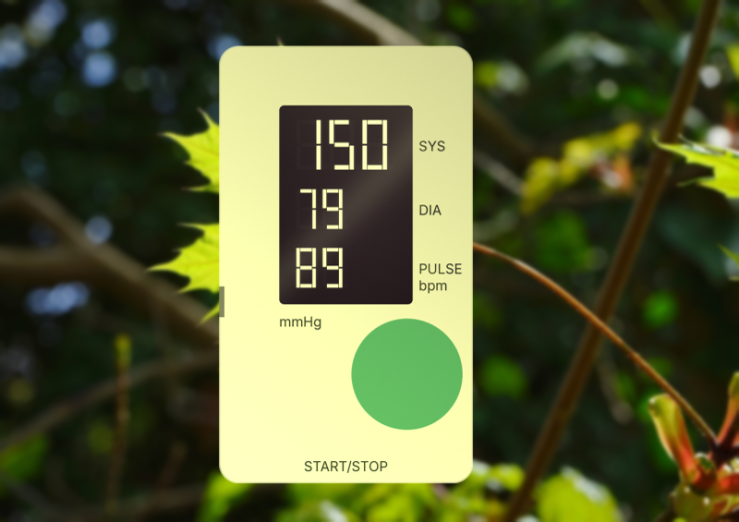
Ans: 79 mmHg
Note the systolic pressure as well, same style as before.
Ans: 150 mmHg
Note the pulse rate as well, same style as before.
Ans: 89 bpm
